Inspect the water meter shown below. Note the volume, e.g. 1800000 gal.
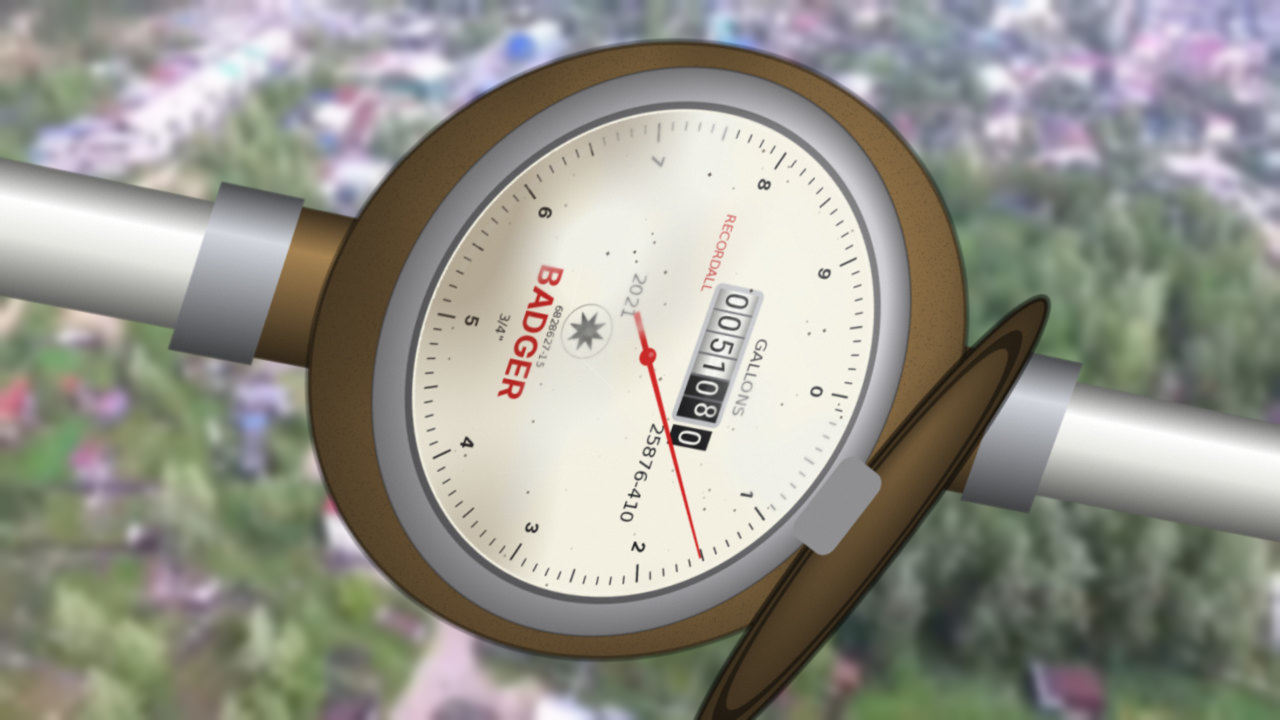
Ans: 51081.5 gal
